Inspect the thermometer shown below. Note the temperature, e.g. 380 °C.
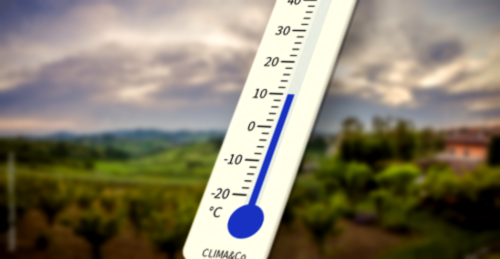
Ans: 10 °C
